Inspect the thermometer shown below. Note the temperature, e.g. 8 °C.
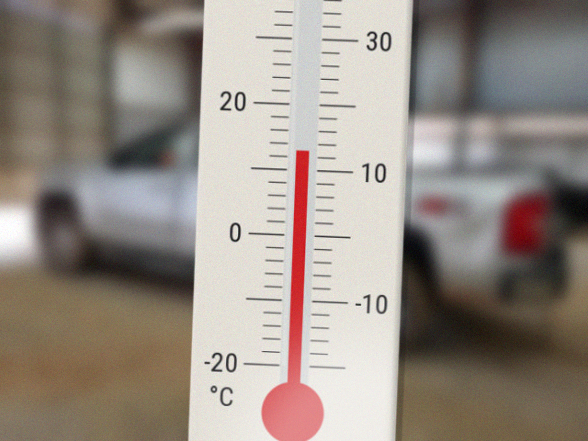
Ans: 13 °C
